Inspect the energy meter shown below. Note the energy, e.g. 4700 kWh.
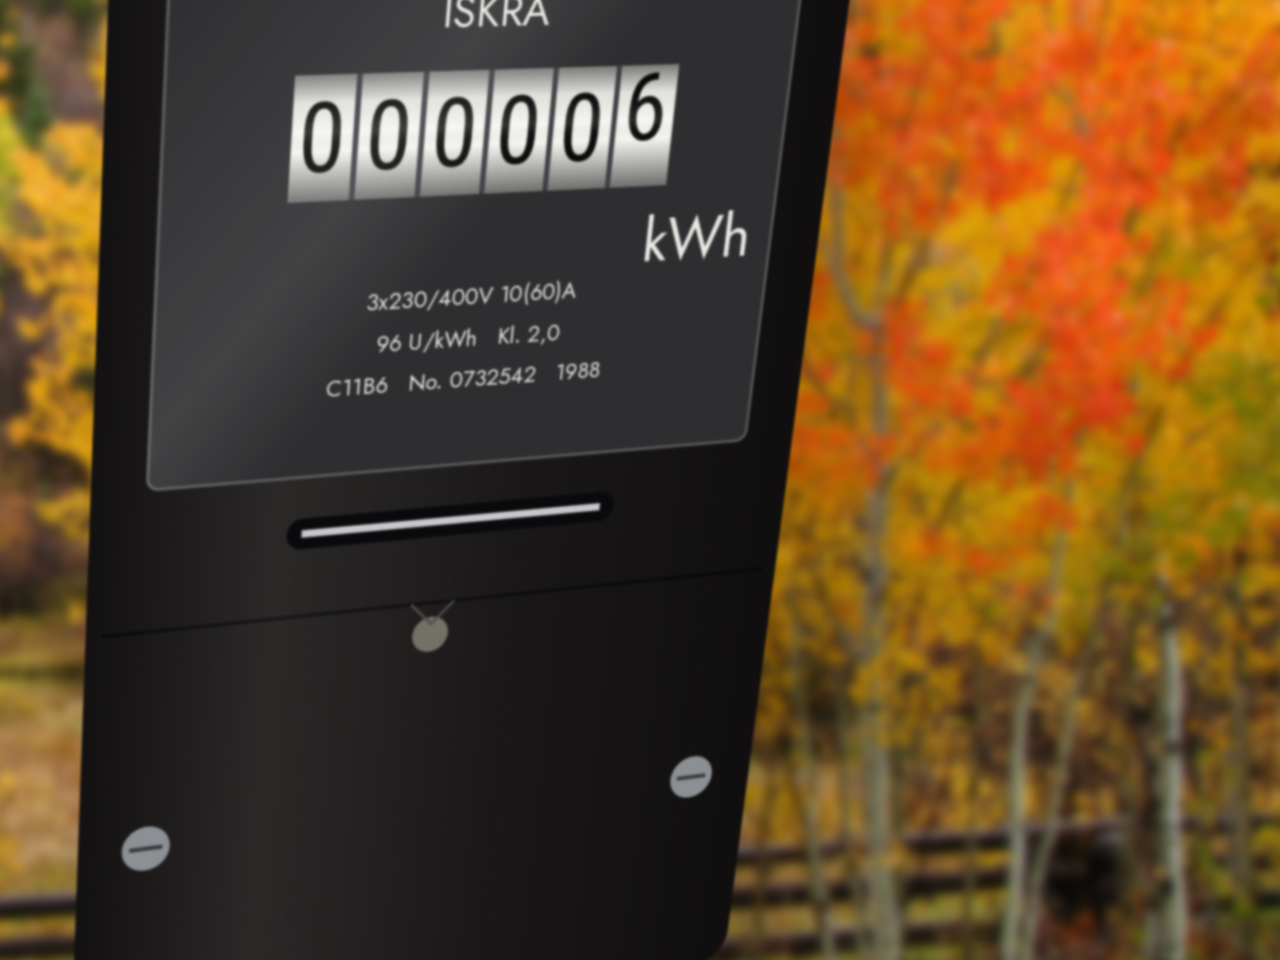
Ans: 6 kWh
